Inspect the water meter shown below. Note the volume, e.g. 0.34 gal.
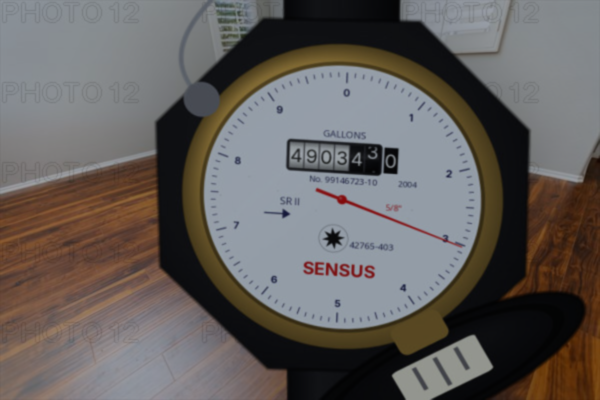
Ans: 4903433.0 gal
